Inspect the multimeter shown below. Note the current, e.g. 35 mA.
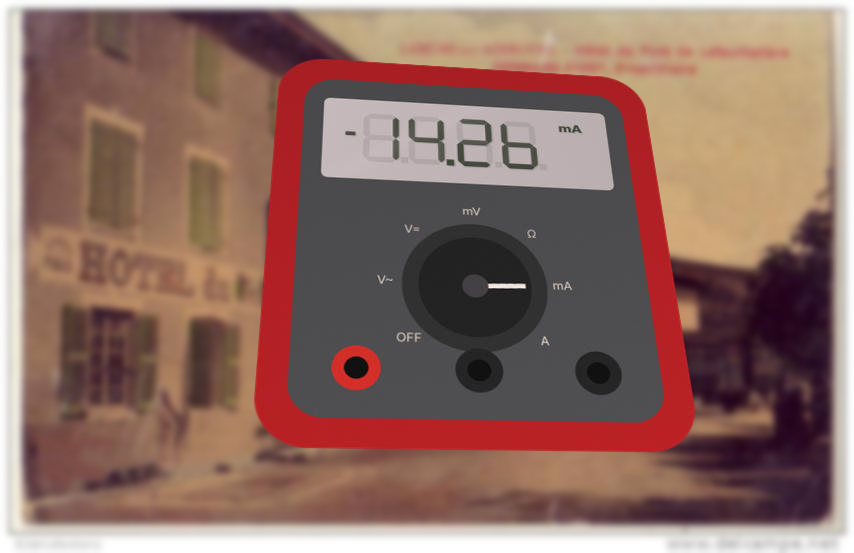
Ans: -14.26 mA
